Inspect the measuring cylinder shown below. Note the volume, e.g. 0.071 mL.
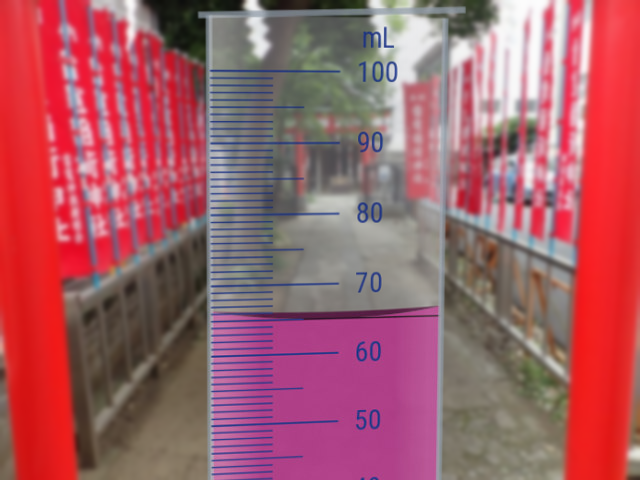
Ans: 65 mL
